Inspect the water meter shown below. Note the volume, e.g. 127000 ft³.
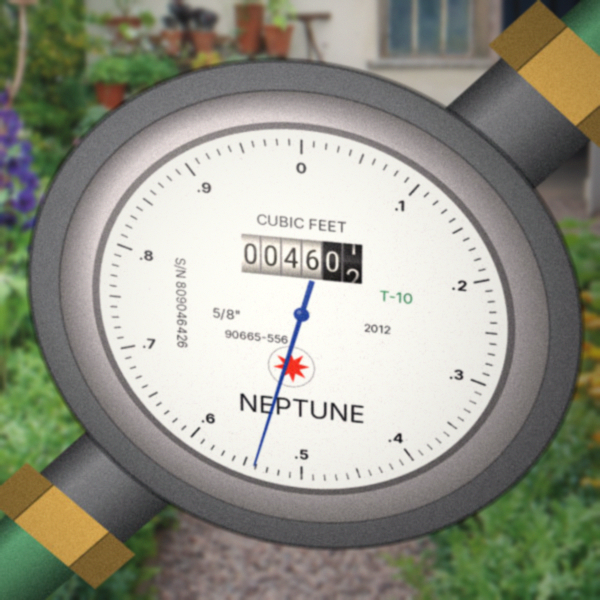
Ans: 4601.54 ft³
